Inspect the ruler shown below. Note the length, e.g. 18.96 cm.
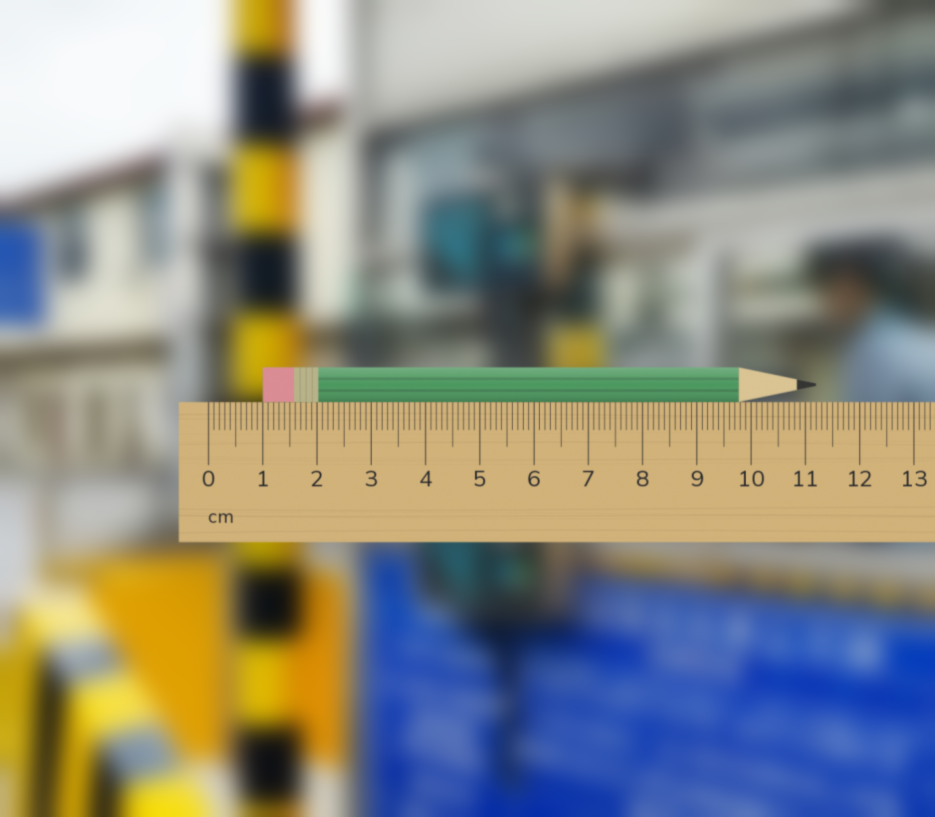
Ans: 10.2 cm
